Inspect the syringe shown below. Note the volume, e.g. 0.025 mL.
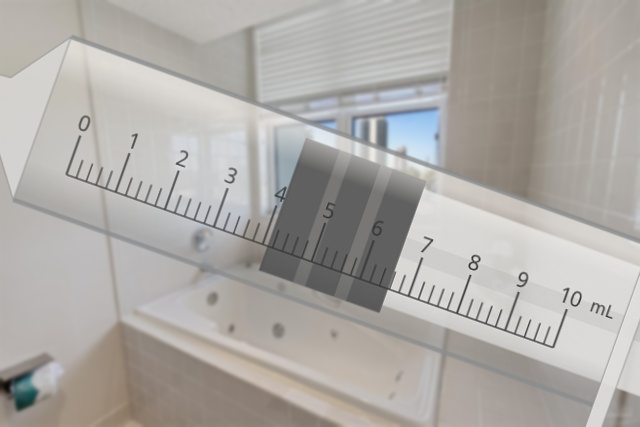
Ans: 4.1 mL
